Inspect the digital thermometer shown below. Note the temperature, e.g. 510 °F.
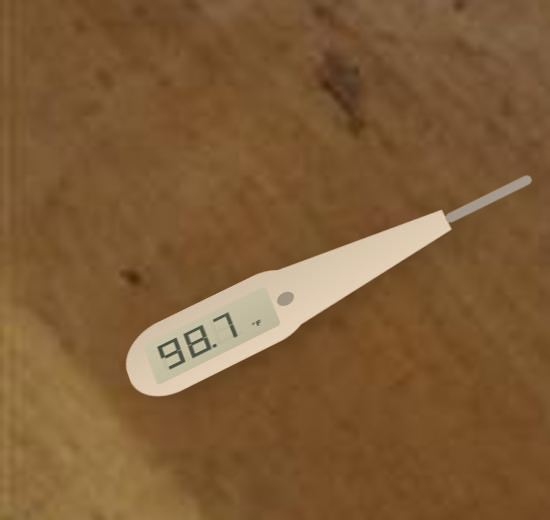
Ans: 98.7 °F
